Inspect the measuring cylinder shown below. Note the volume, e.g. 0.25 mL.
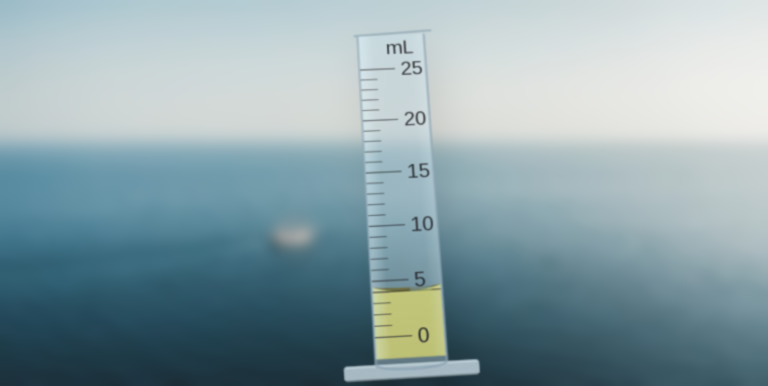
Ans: 4 mL
